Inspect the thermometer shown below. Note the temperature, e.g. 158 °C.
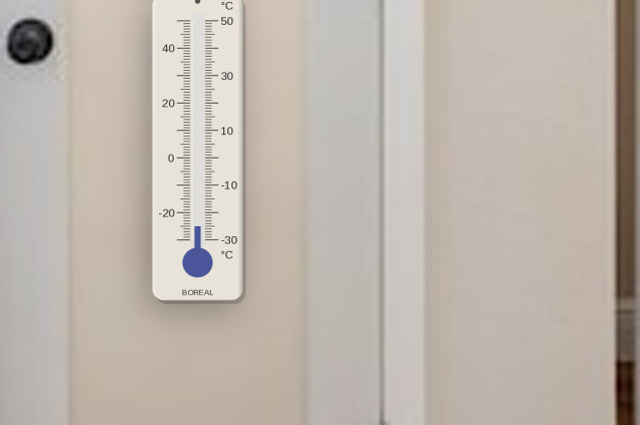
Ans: -25 °C
